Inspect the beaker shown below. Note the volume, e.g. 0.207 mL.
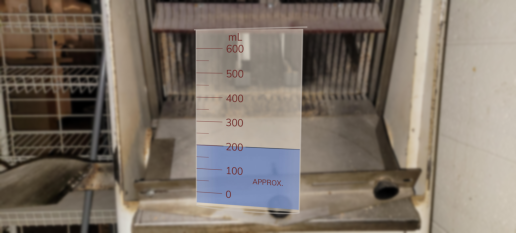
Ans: 200 mL
